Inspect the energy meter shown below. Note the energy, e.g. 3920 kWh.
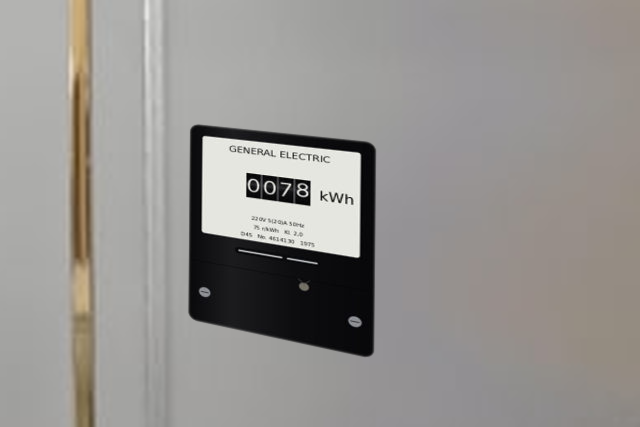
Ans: 78 kWh
